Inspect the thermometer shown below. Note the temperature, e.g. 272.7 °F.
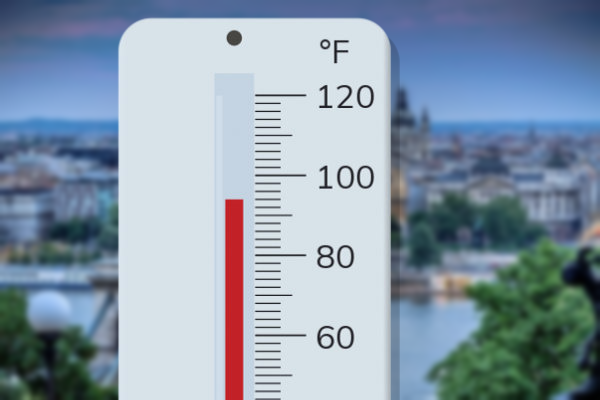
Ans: 94 °F
